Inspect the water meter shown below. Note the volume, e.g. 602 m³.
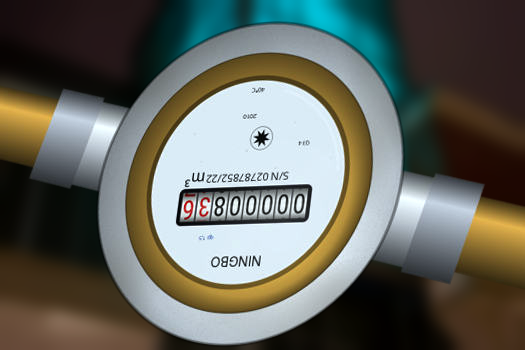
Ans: 8.36 m³
